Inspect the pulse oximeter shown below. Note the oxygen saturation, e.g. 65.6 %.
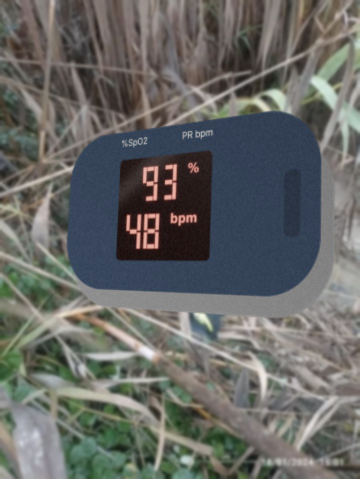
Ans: 93 %
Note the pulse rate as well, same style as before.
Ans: 48 bpm
